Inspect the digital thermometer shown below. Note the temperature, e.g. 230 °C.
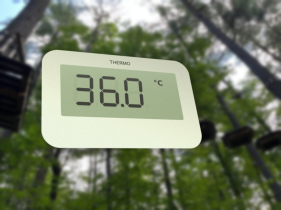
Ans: 36.0 °C
